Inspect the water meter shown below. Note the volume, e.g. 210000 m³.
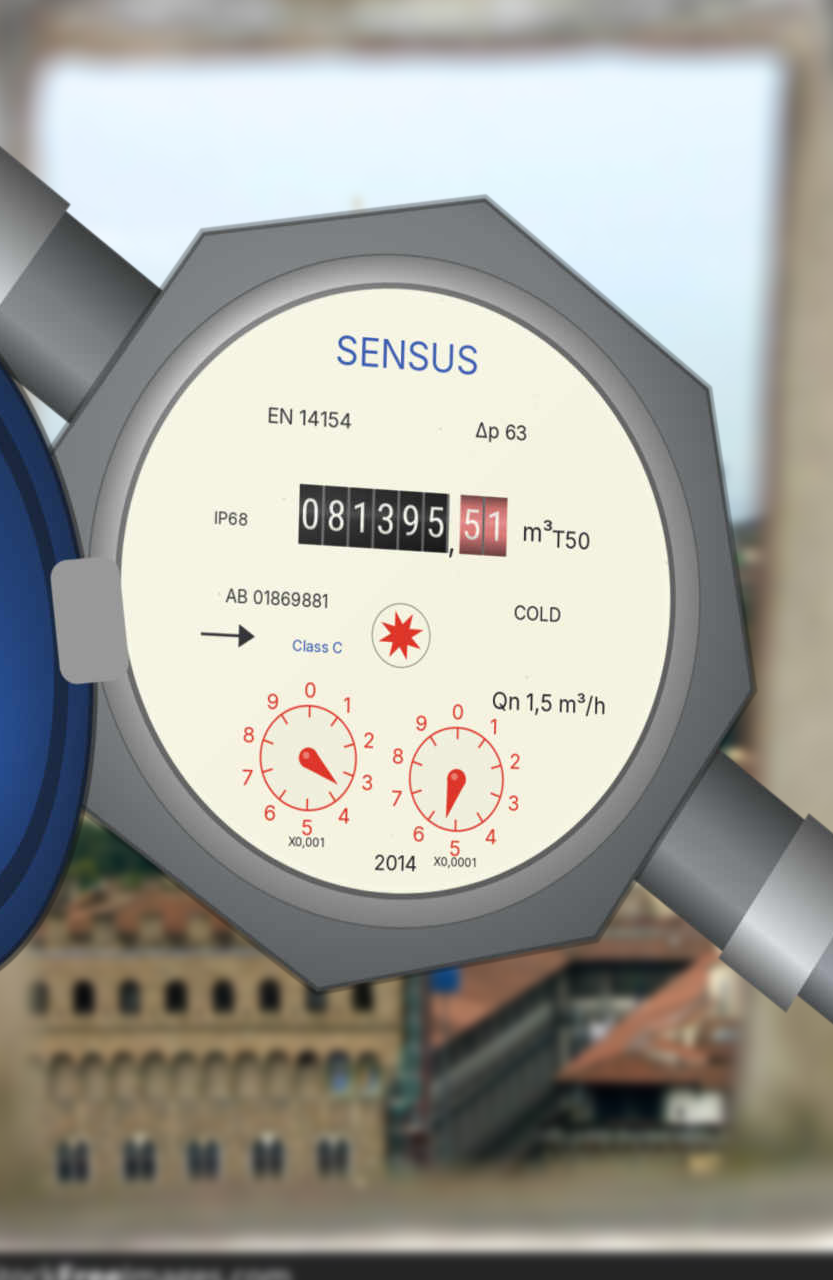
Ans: 81395.5135 m³
